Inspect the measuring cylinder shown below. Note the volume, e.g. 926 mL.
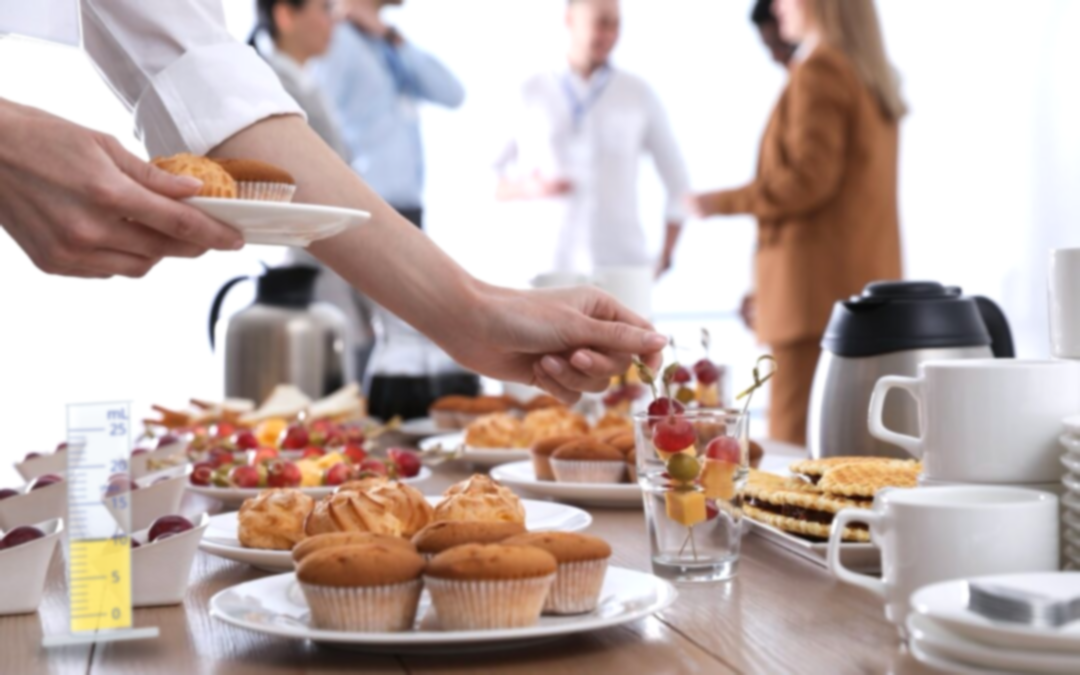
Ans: 10 mL
